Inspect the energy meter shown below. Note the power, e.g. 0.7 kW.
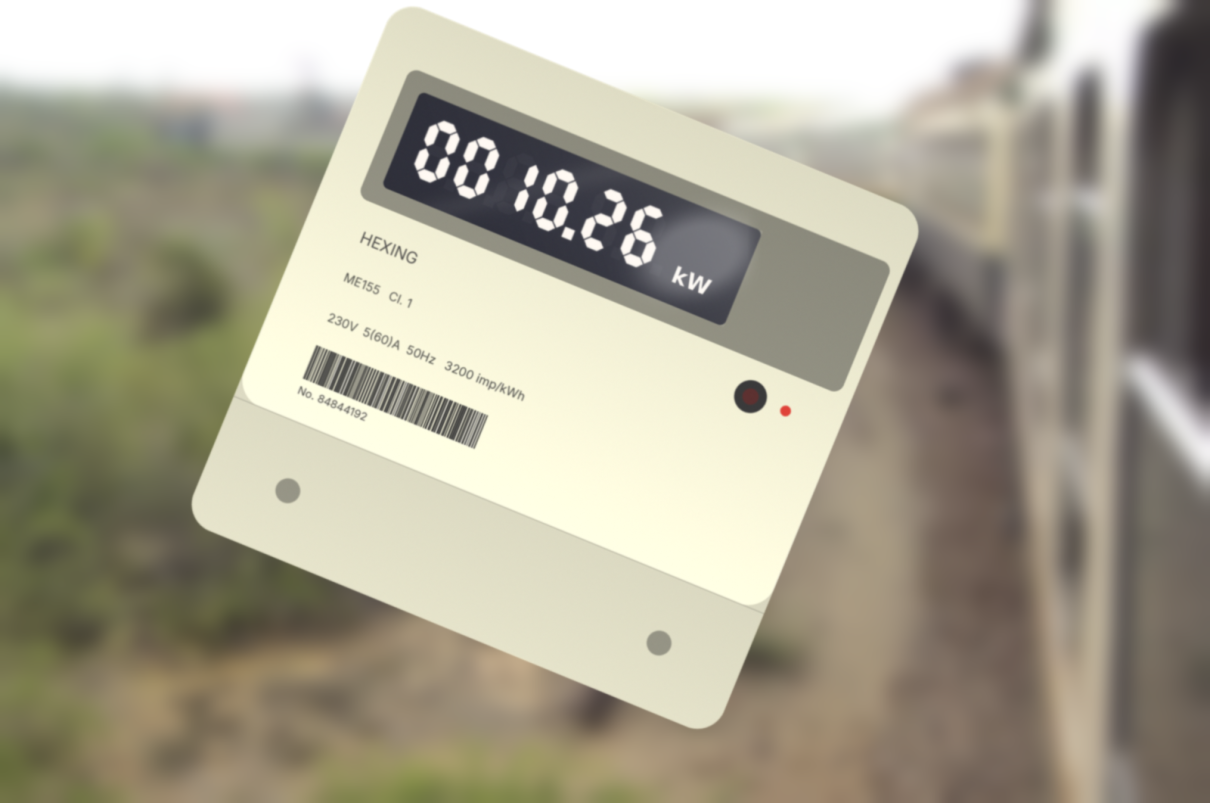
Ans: 10.26 kW
